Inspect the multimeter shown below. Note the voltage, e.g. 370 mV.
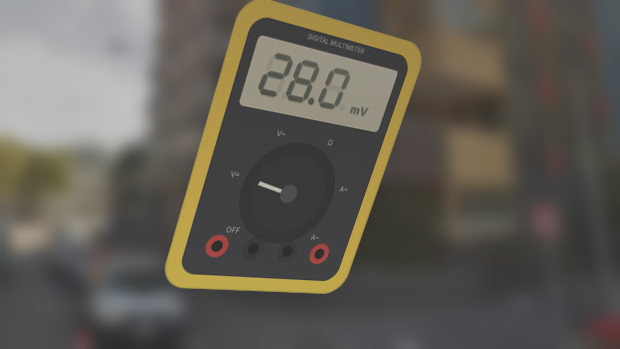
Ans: 28.0 mV
